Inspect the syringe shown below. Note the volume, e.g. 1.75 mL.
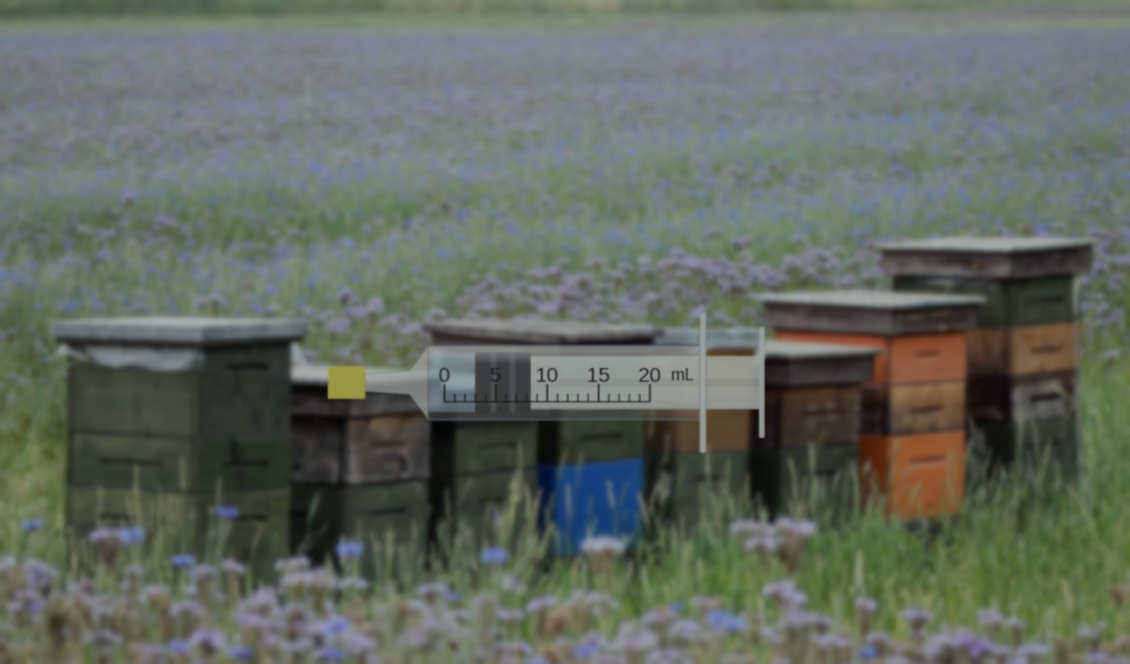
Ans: 3 mL
